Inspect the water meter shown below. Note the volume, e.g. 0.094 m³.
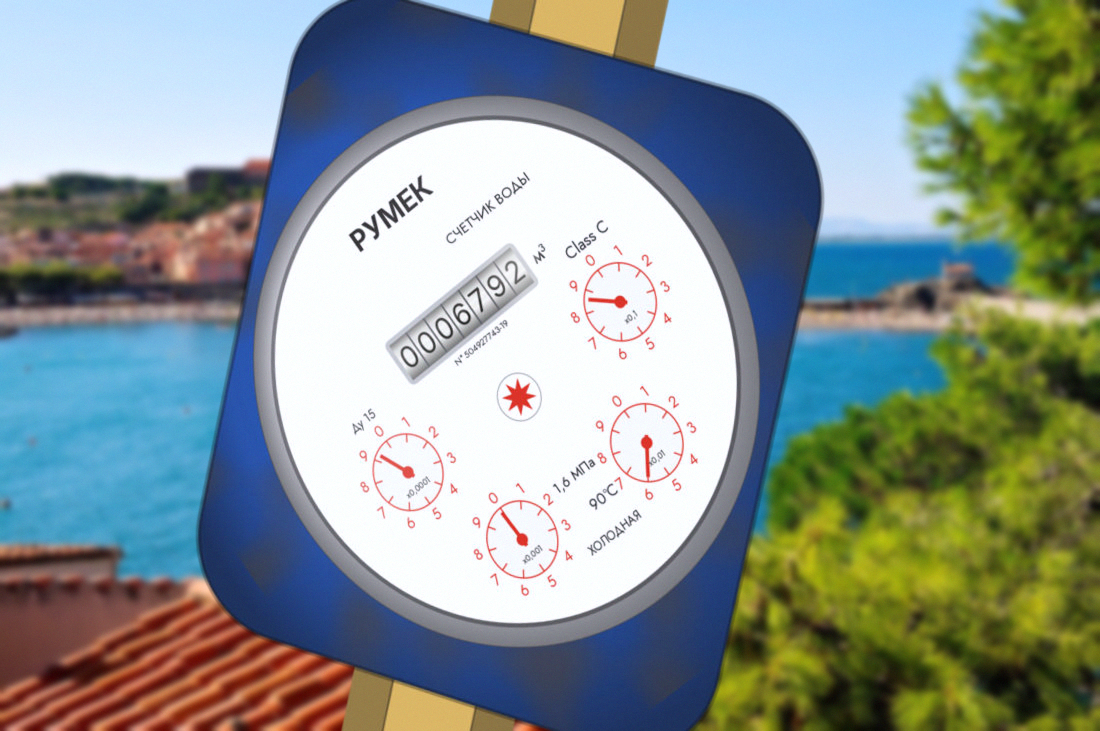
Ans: 6792.8599 m³
